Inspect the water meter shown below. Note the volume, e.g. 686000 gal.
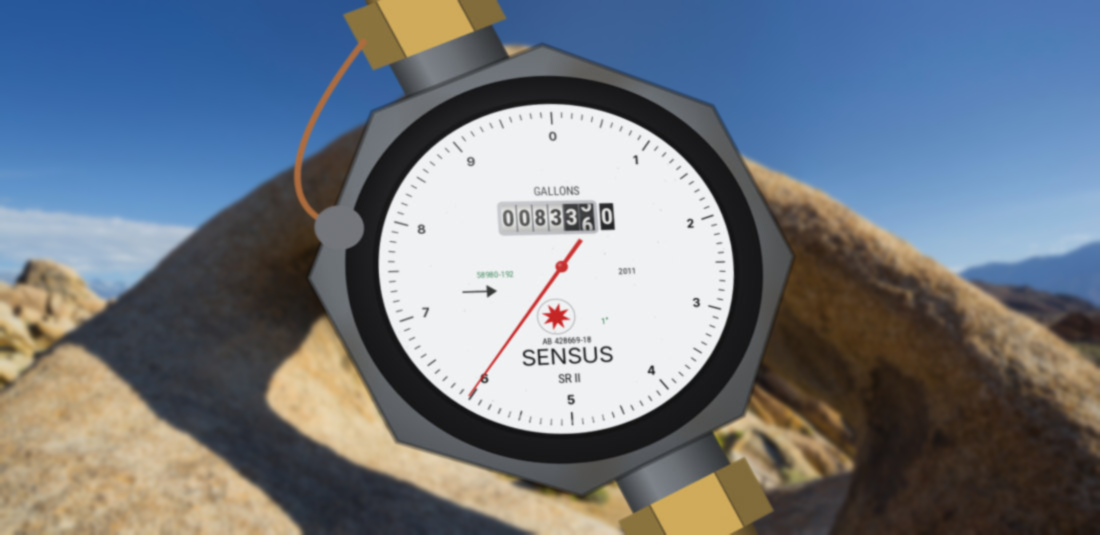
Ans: 83356.0 gal
